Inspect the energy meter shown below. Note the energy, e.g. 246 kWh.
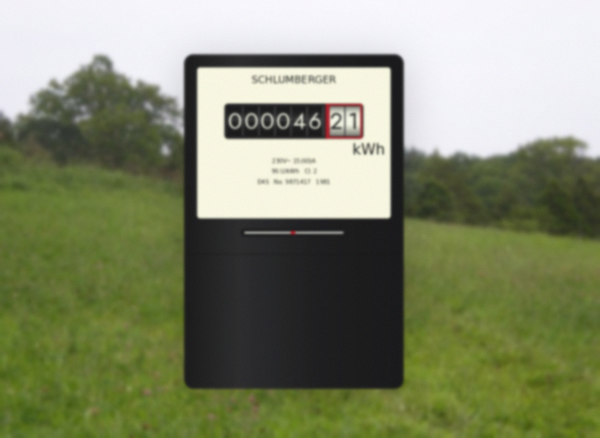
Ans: 46.21 kWh
